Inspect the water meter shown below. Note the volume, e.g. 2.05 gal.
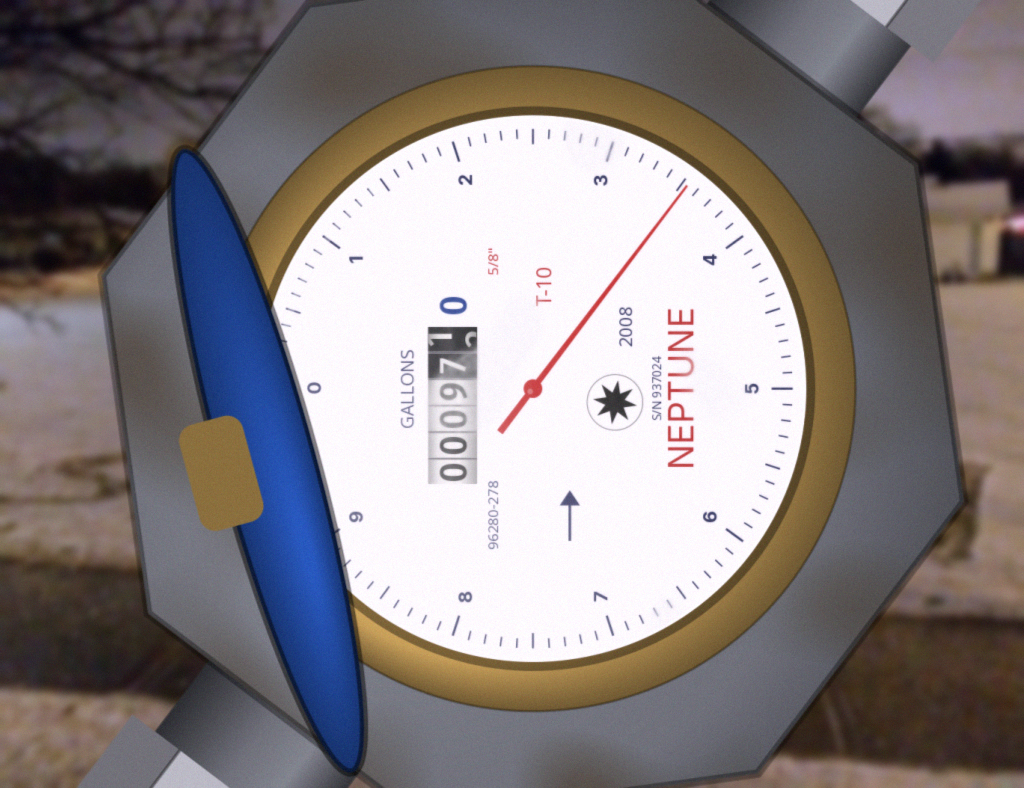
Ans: 9713.5 gal
